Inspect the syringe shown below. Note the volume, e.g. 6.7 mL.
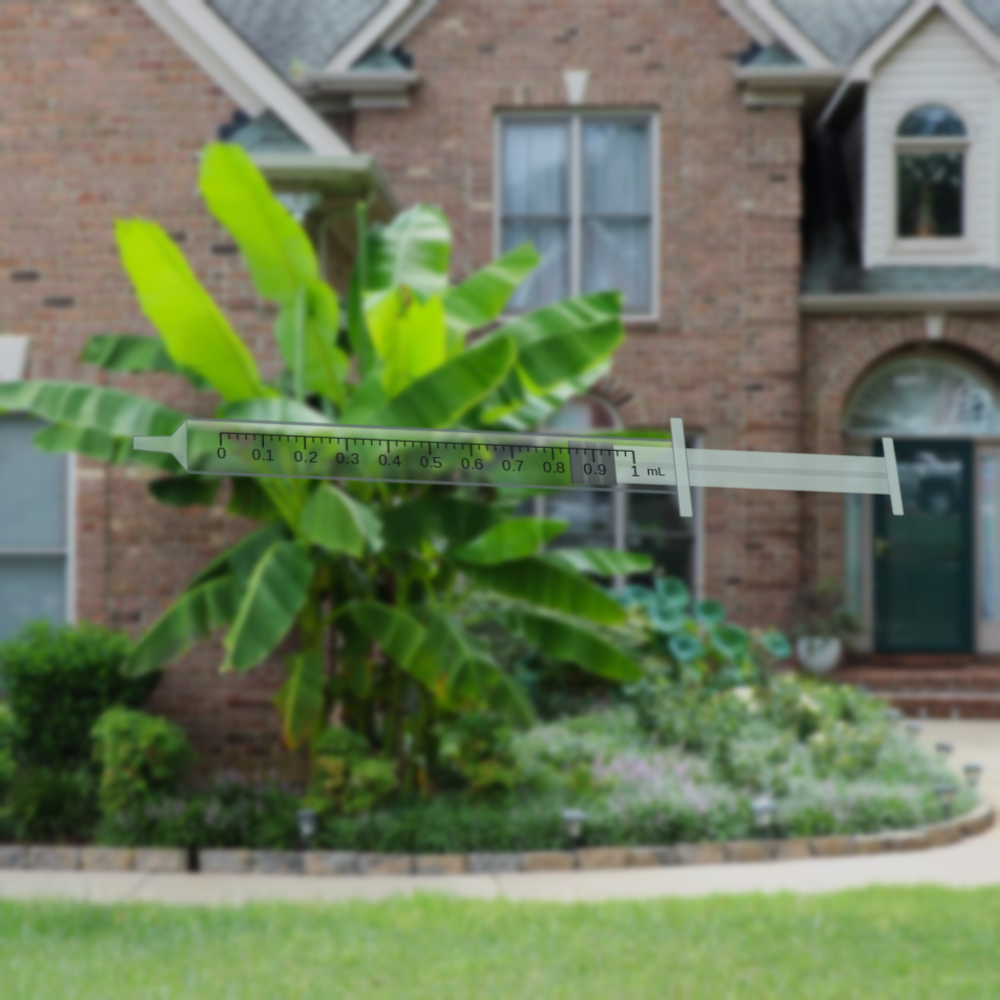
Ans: 0.84 mL
